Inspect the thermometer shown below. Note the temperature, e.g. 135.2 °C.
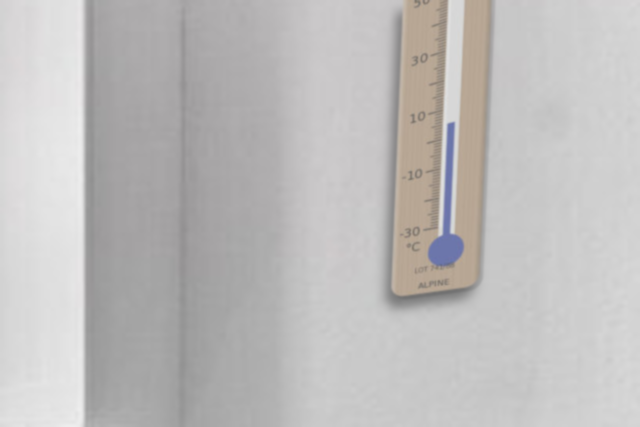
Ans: 5 °C
